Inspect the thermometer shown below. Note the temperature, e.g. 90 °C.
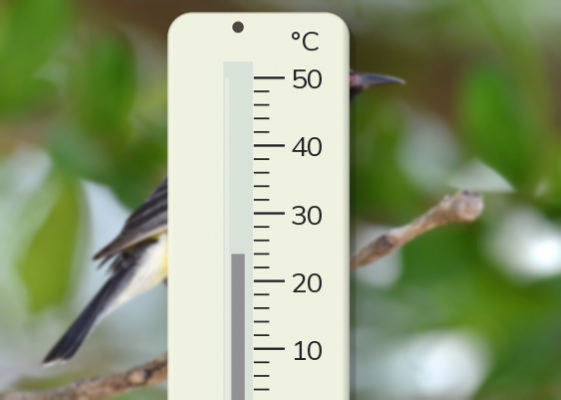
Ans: 24 °C
